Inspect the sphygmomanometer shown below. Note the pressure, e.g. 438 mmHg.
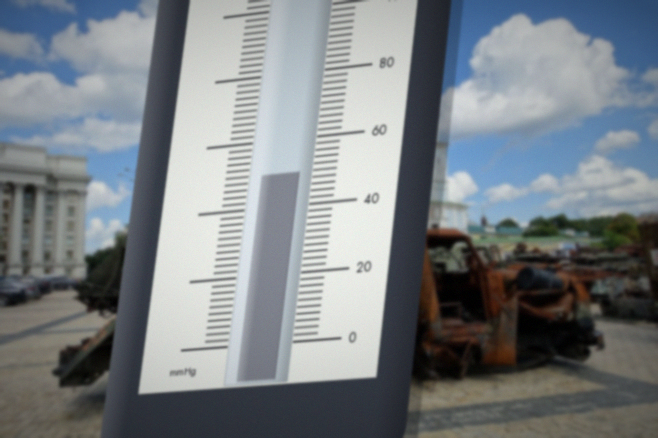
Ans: 50 mmHg
